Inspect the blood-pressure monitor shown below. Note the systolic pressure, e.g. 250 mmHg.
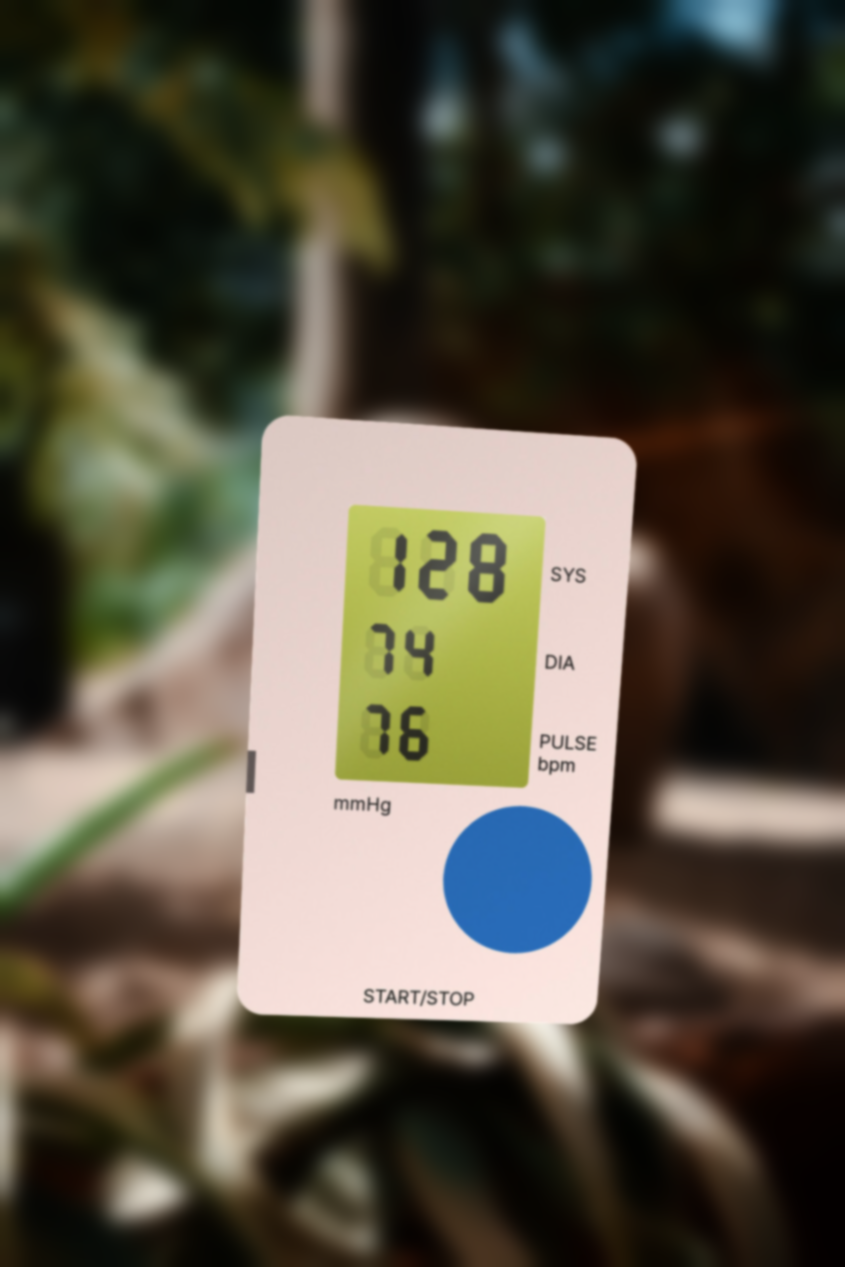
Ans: 128 mmHg
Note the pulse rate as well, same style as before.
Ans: 76 bpm
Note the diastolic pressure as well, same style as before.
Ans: 74 mmHg
